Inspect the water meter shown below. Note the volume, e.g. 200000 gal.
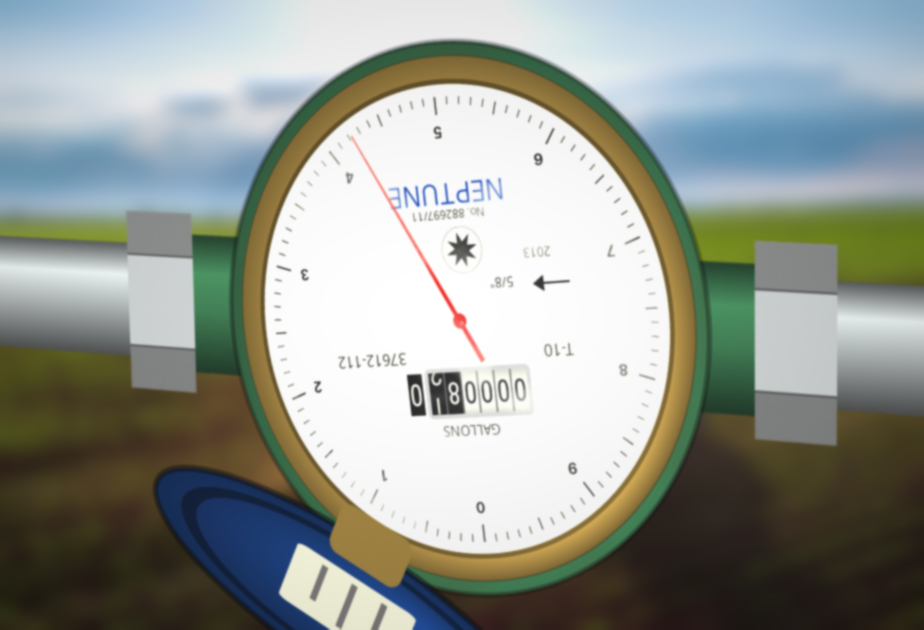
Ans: 814.2 gal
